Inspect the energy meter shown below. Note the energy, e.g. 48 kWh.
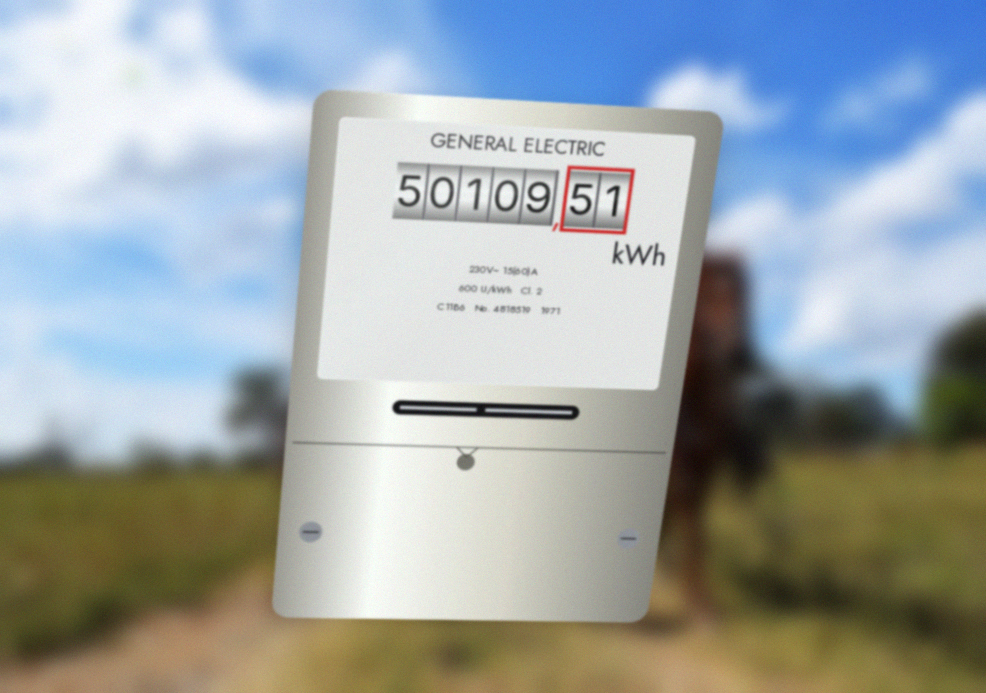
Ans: 50109.51 kWh
